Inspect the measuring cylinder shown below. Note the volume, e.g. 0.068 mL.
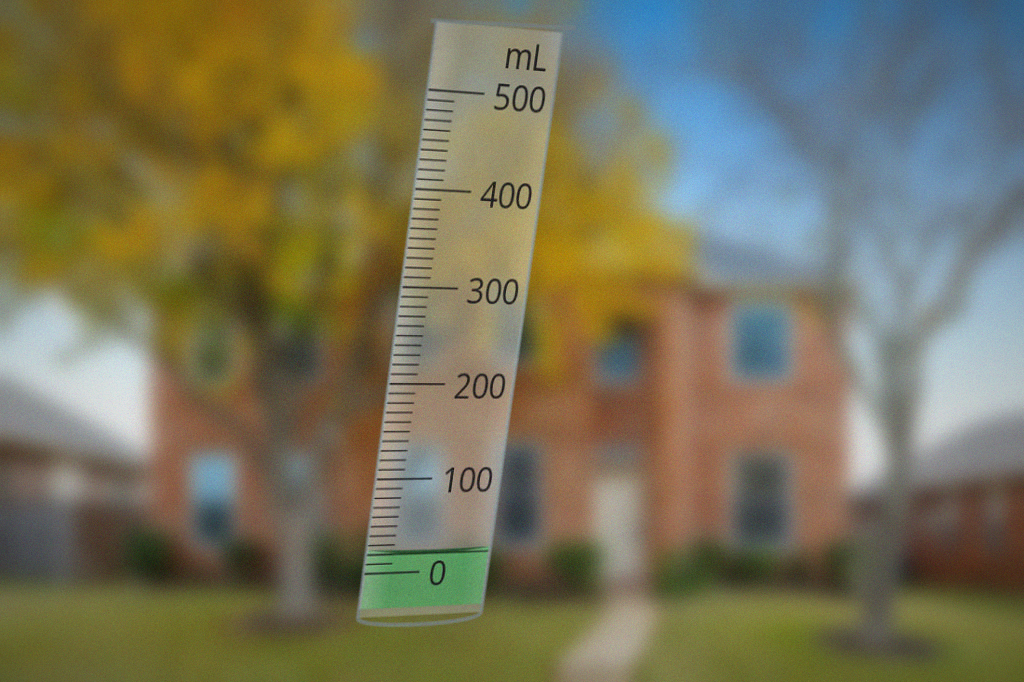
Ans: 20 mL
